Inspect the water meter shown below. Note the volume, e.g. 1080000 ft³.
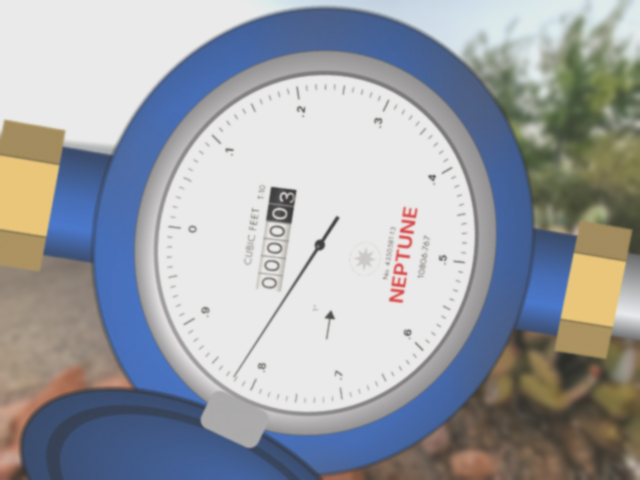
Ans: 2.82 ft³
